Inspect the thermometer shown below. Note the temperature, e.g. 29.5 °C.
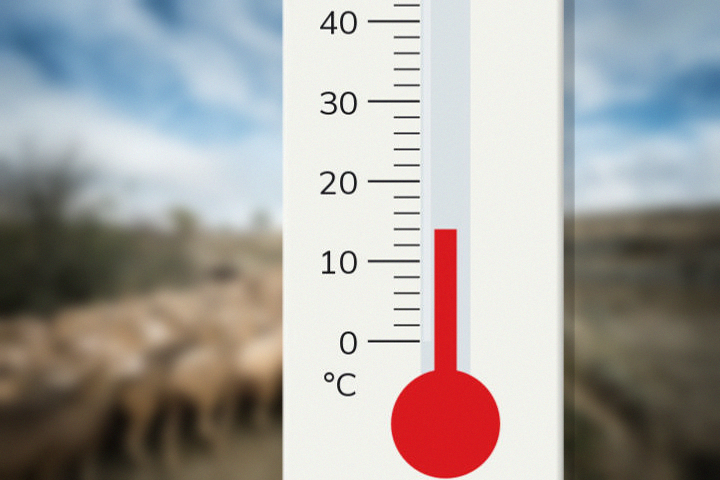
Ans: 14 °C
